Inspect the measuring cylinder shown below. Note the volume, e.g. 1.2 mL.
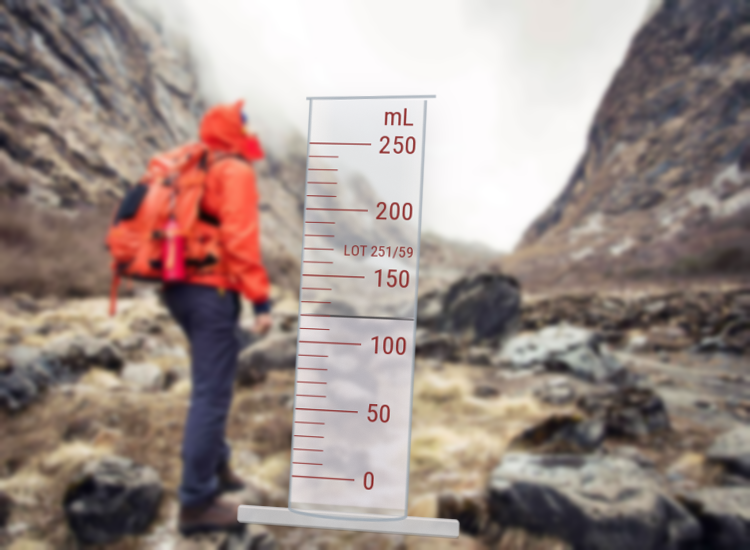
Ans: 120 mL
